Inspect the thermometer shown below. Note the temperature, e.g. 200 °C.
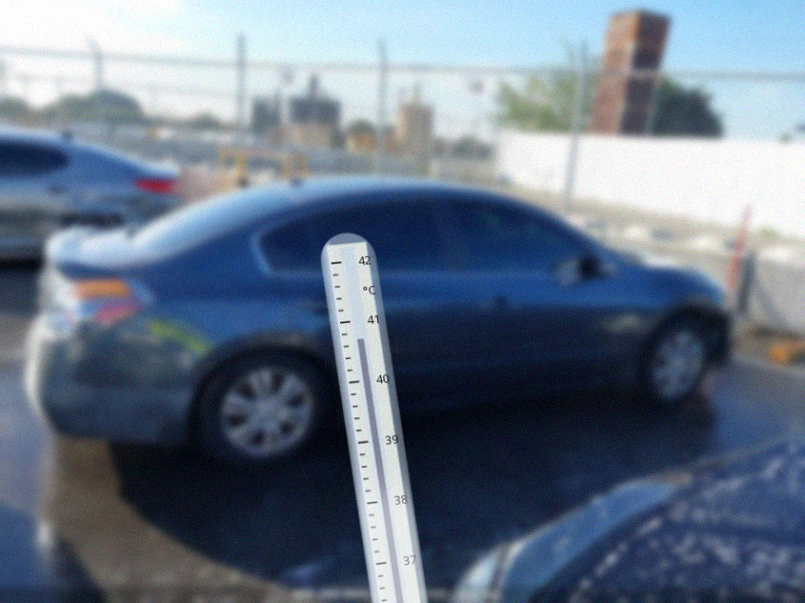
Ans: 40.7 °C
